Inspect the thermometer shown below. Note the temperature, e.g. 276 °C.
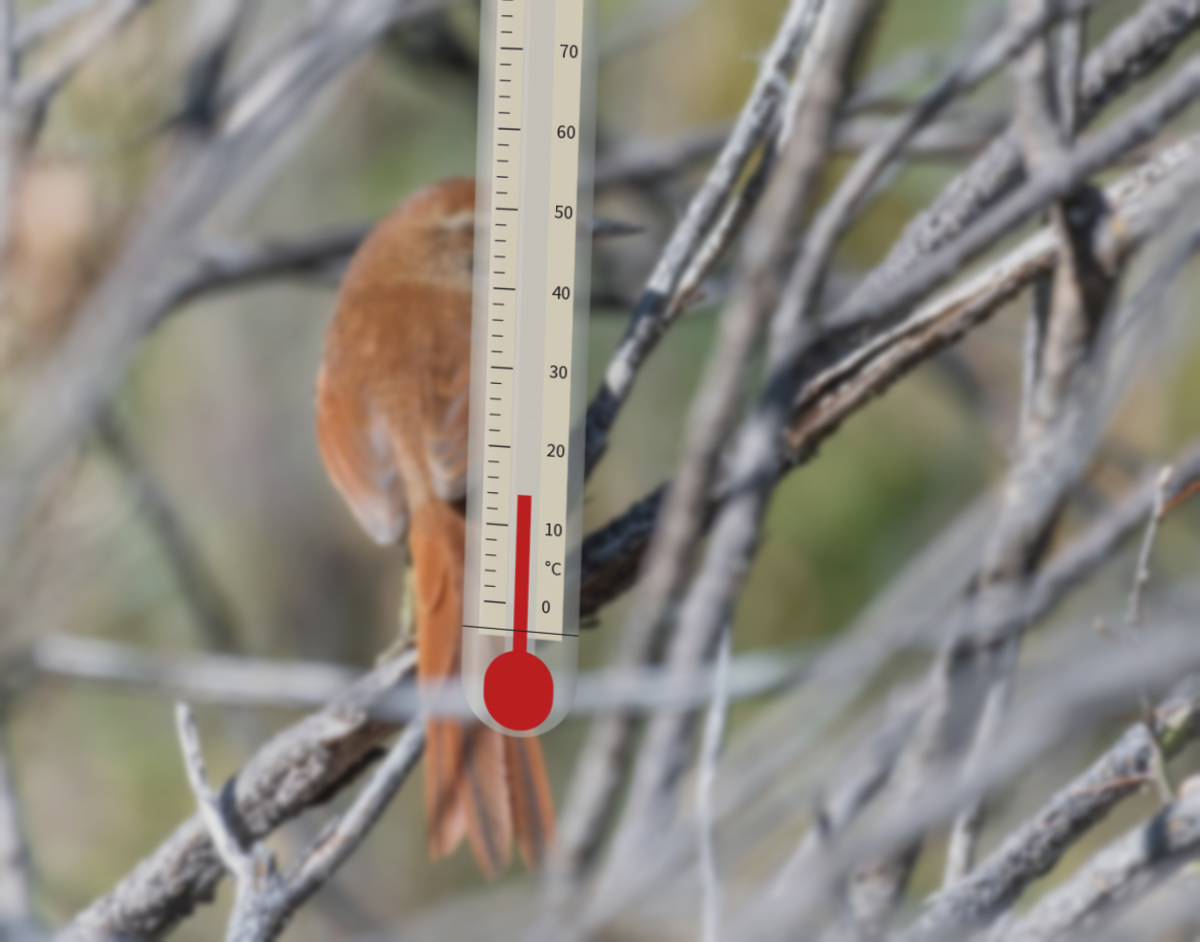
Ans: 14 °C
